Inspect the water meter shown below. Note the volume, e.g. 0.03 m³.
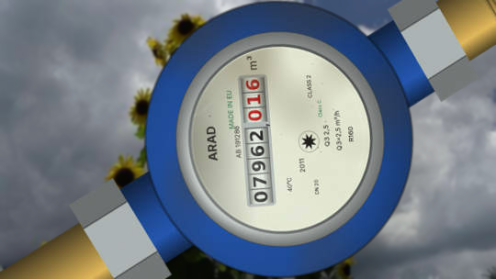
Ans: 7962.016 m³
